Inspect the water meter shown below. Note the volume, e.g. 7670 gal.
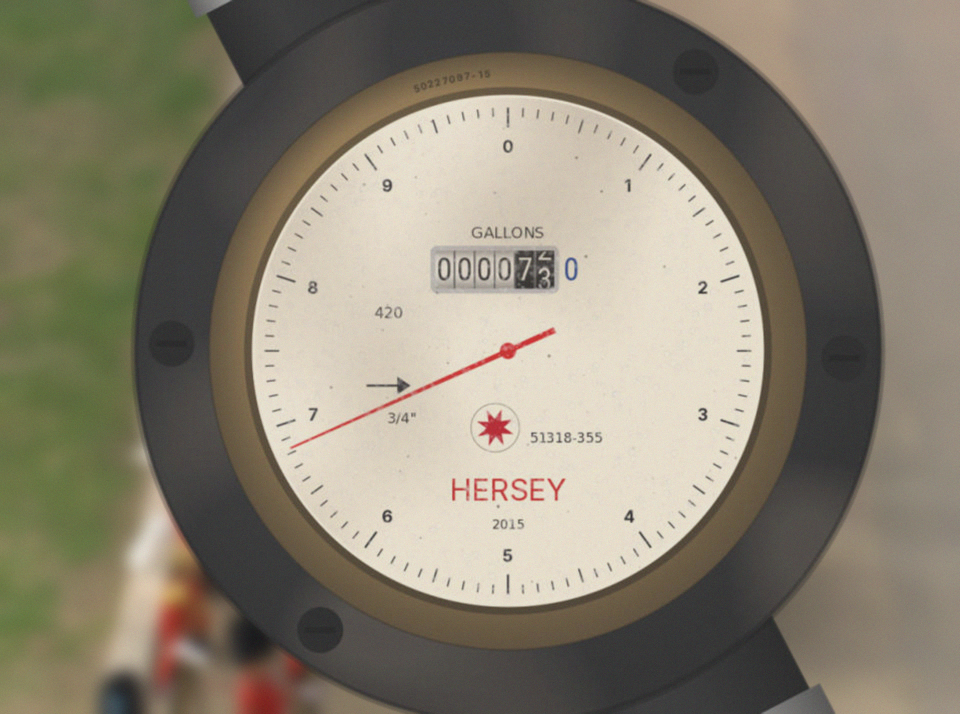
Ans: 726.8 gal
